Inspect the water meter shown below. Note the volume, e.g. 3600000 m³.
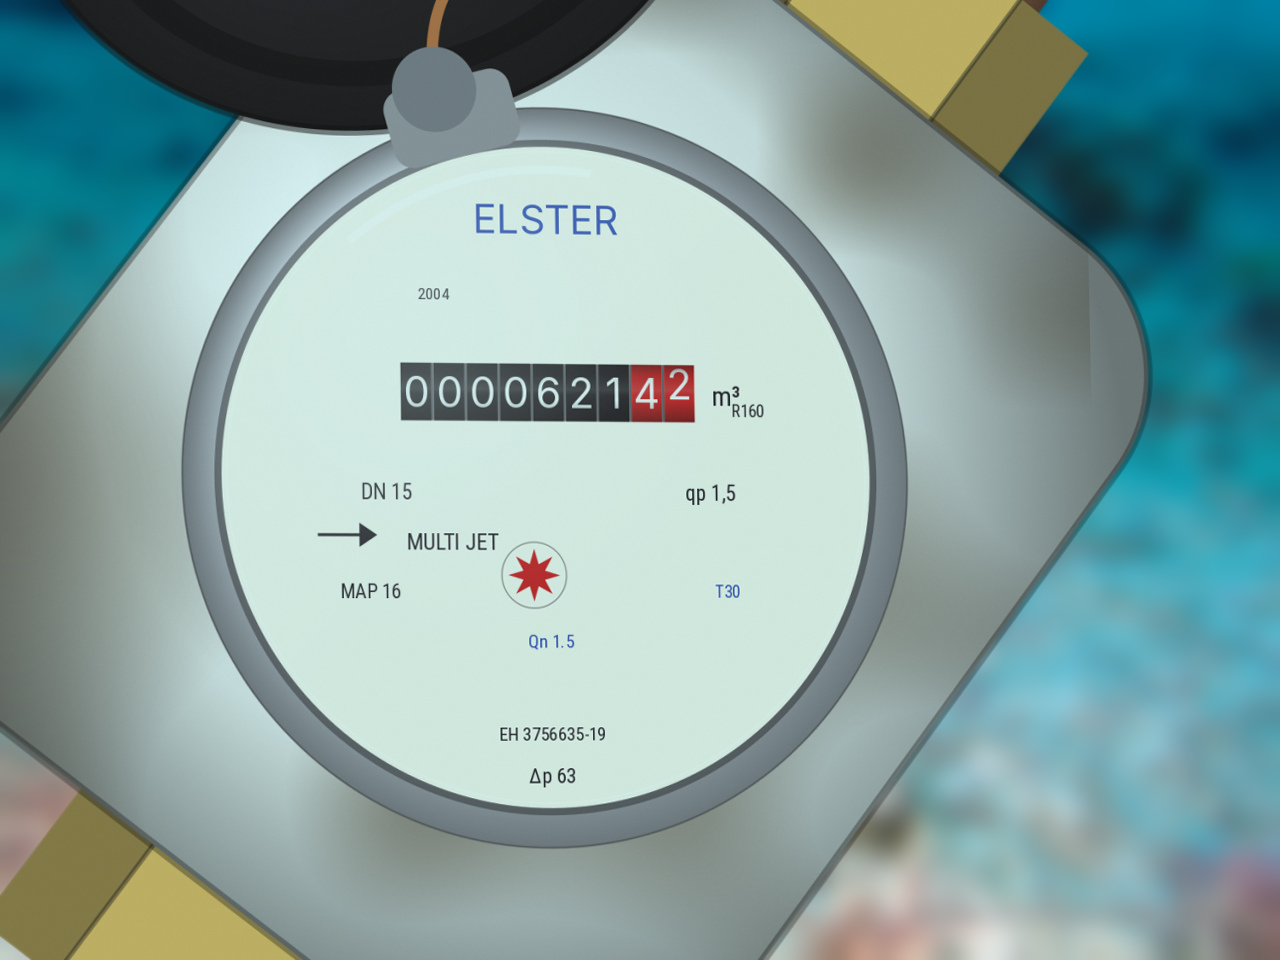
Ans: 621.42 m³
